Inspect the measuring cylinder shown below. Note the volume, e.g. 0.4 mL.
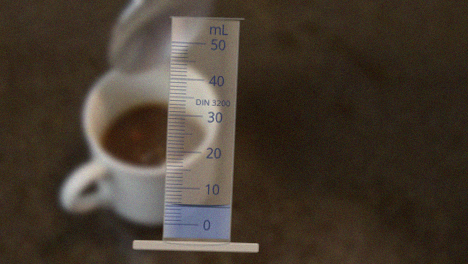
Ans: 5 mL
